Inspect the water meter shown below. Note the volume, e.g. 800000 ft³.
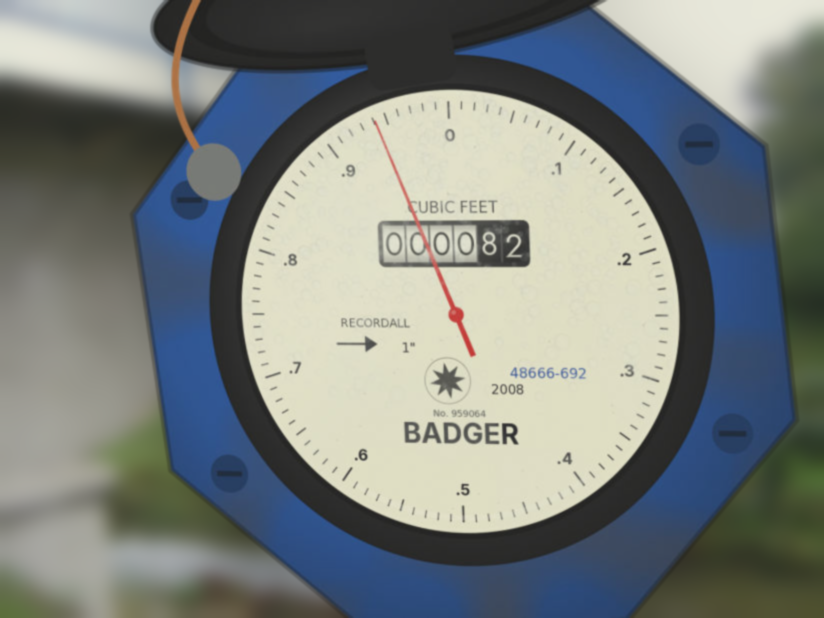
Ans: 81.94 ft³
